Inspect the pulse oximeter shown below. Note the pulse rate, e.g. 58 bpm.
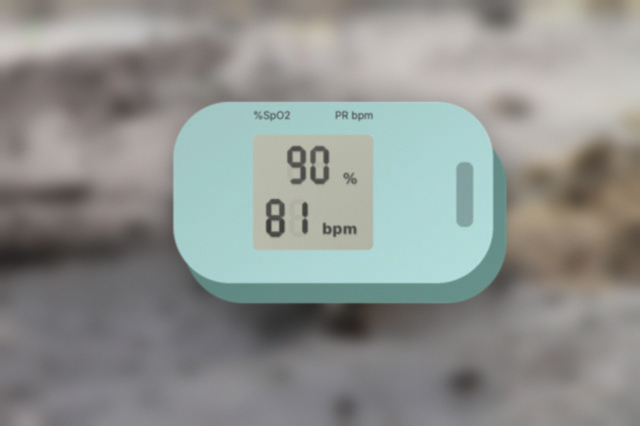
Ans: 81 bpm
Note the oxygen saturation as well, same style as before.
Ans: 90 %
